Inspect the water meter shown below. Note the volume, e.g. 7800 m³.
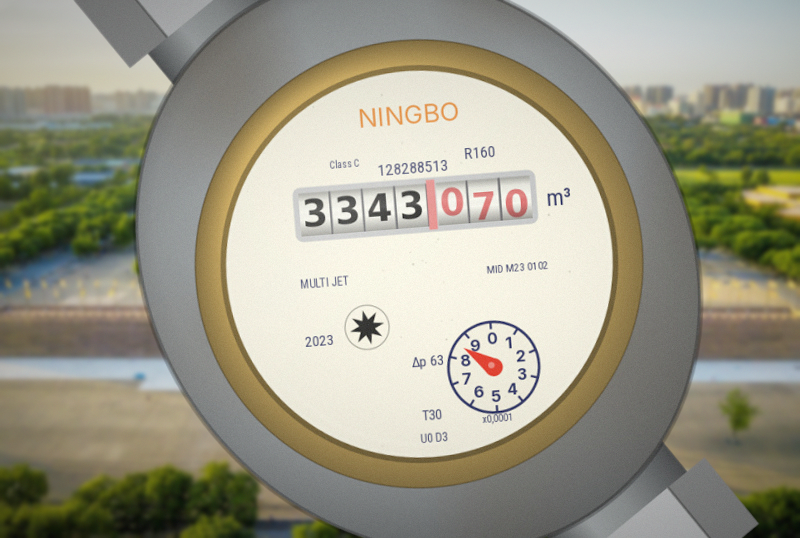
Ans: 3343.0698 m³
